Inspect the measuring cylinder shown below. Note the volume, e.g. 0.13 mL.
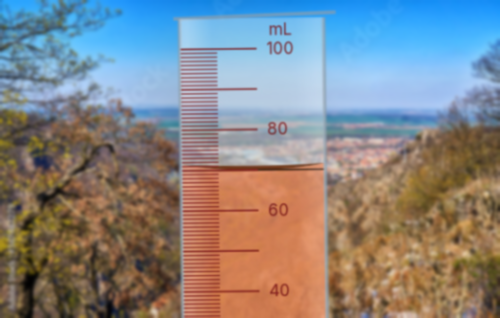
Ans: 70 mL
